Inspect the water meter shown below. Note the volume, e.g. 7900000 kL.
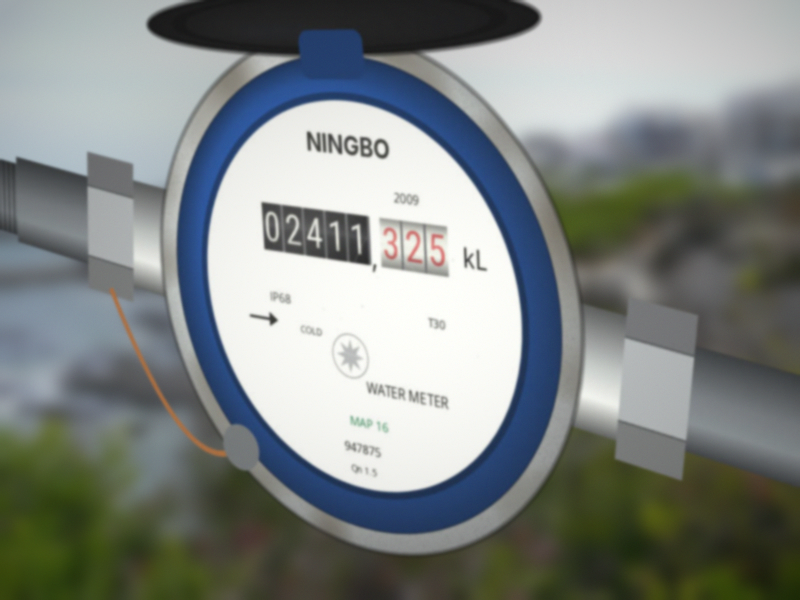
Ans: 2411.325 kL
